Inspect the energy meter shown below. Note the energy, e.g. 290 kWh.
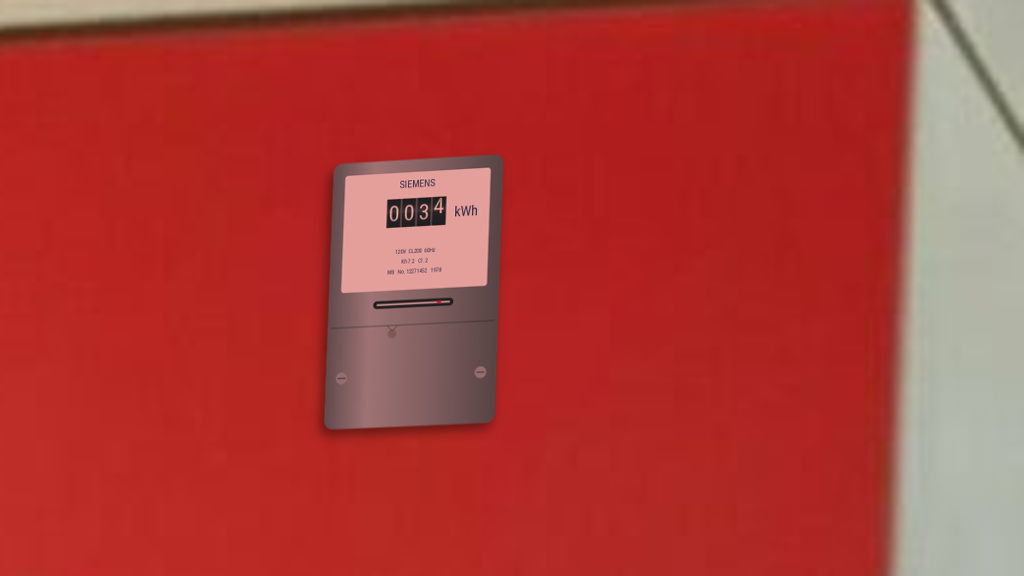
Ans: 34 kWh
